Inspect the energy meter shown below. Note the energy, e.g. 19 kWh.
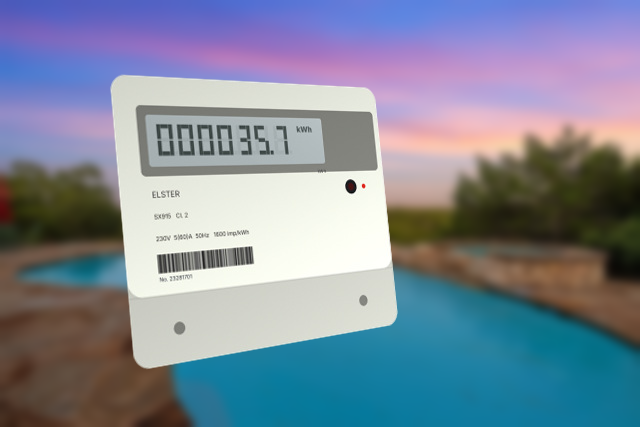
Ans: 35.7 kWh
